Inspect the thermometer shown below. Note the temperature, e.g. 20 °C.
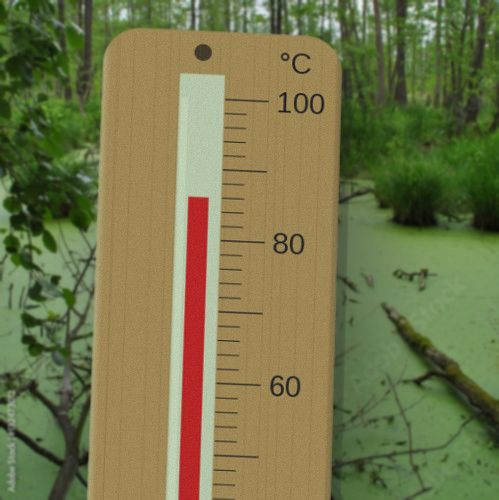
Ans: 86 °C
